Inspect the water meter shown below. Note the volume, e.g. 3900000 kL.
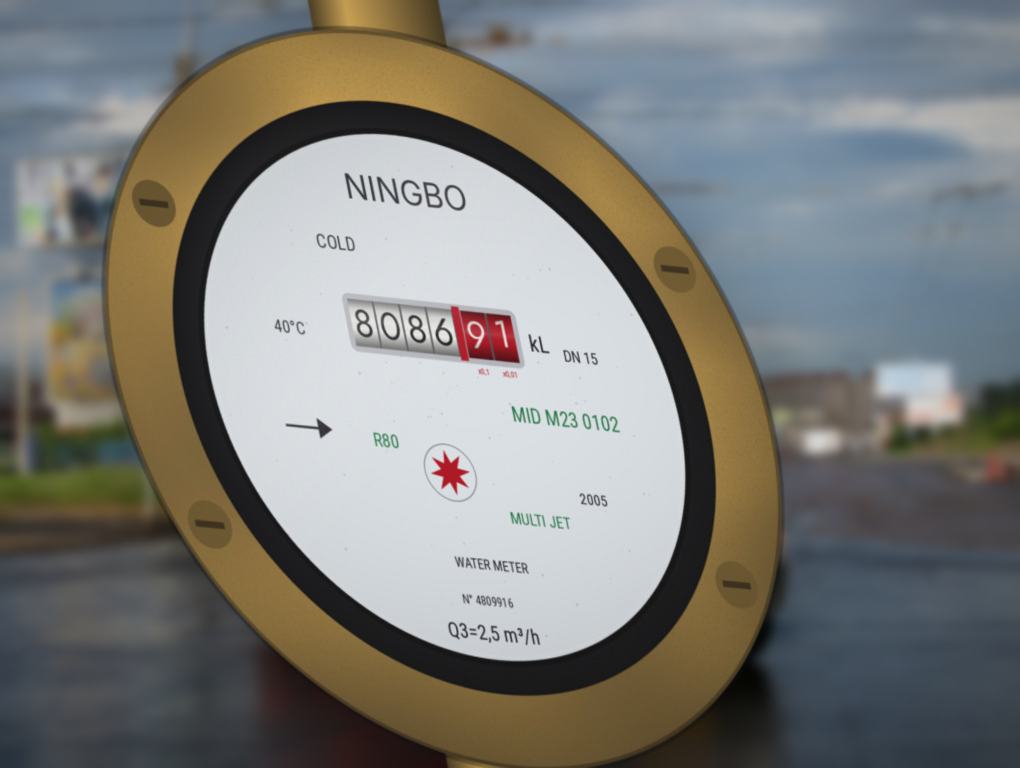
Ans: 8086.91 kL
